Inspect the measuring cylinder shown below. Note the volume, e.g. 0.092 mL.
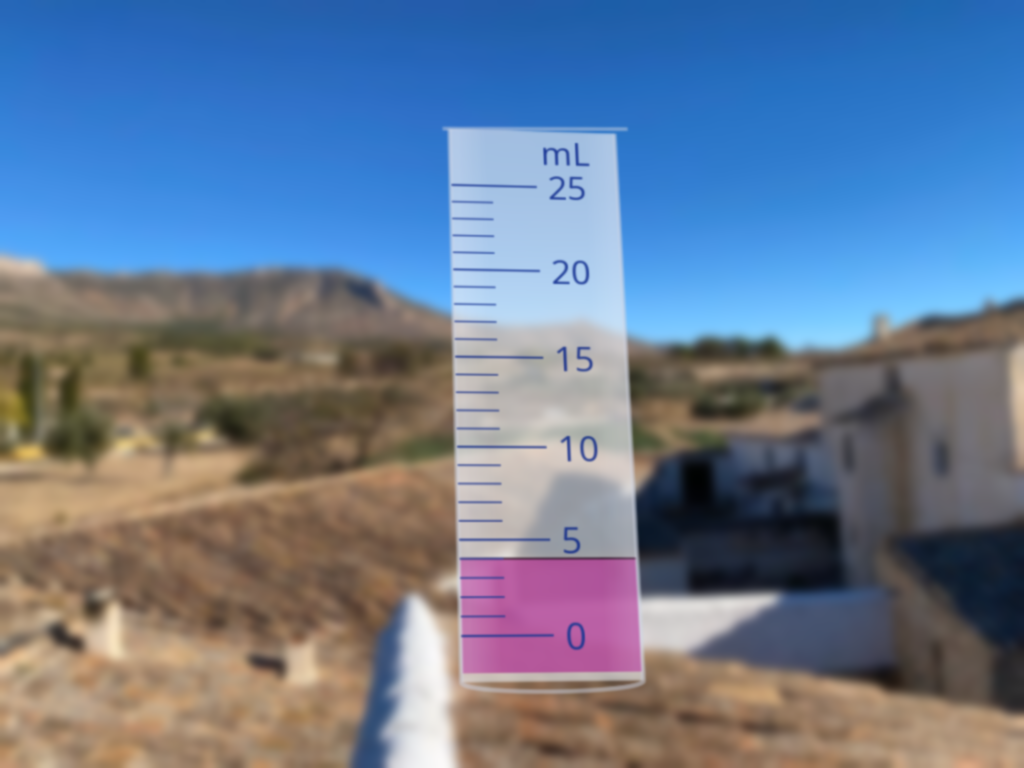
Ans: 4 mL
